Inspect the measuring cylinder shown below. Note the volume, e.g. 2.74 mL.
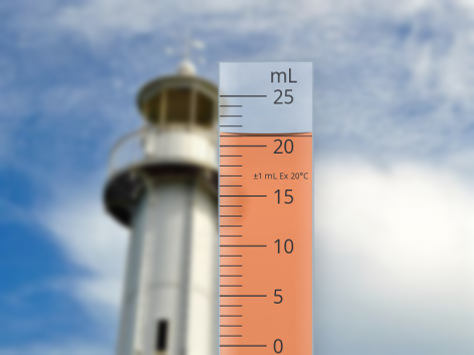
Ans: 21 mL
